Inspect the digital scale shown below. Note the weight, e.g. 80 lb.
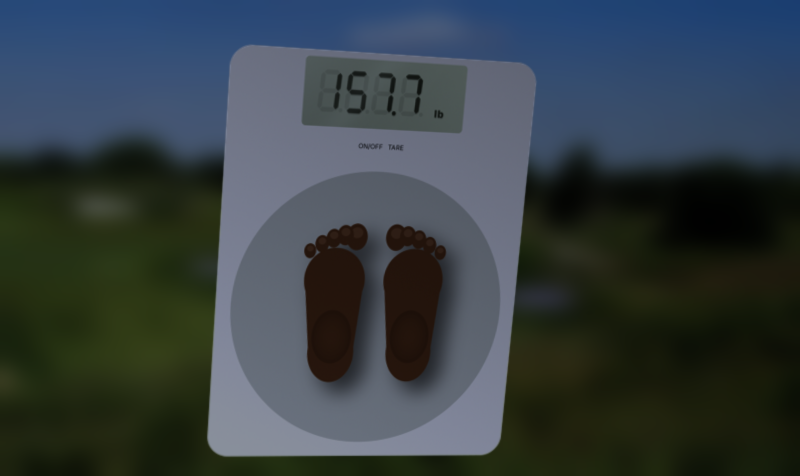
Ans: 157.7 lb
